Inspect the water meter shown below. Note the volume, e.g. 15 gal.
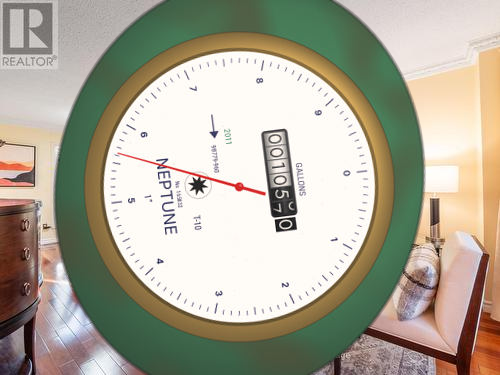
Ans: 10565.6 gal
